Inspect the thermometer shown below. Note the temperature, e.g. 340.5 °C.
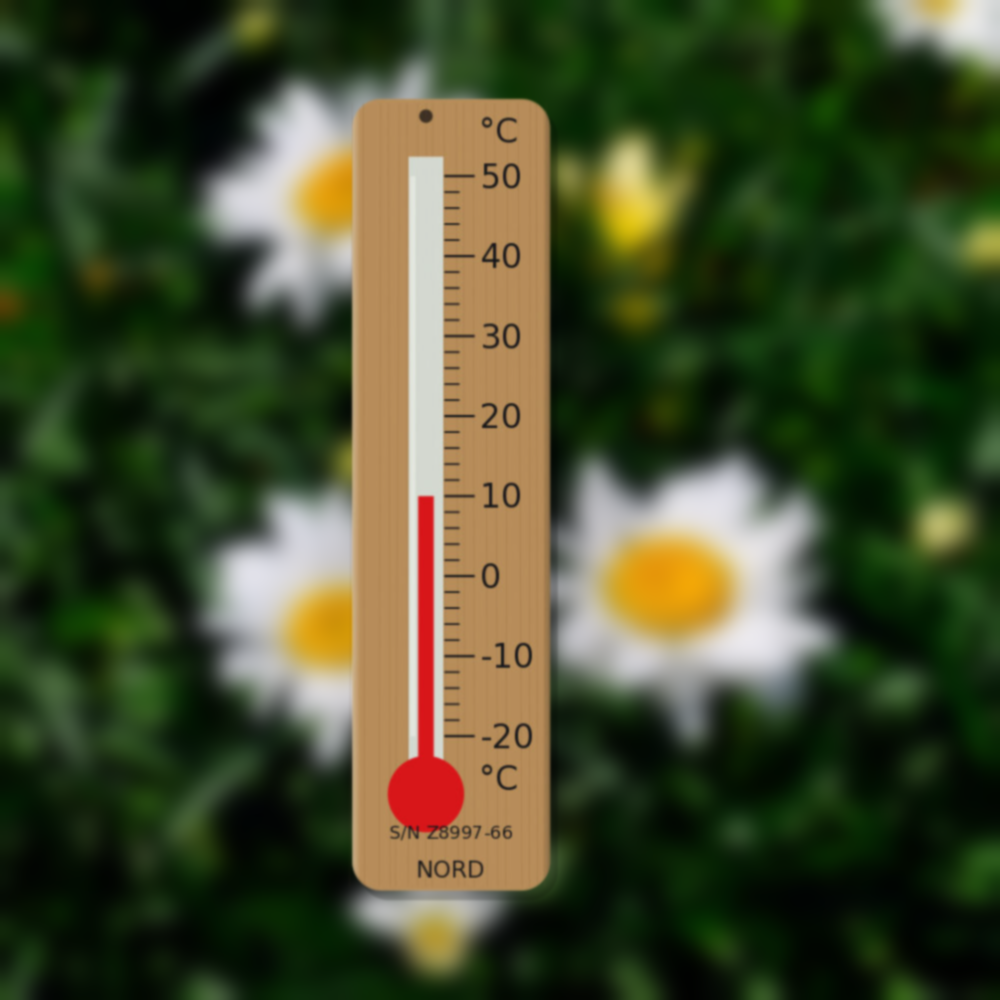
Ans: 10 °C
